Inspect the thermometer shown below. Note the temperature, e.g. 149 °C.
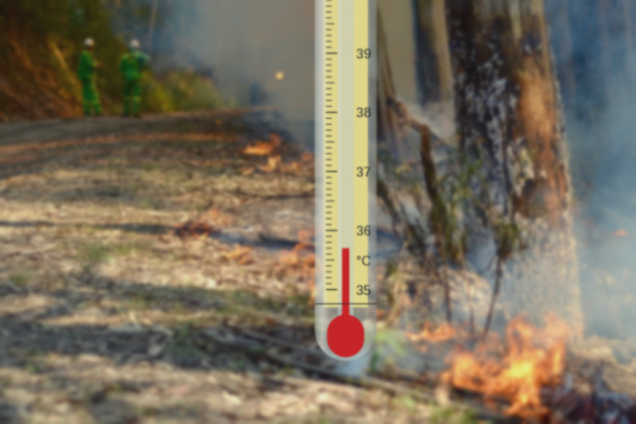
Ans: 35.7 °C
